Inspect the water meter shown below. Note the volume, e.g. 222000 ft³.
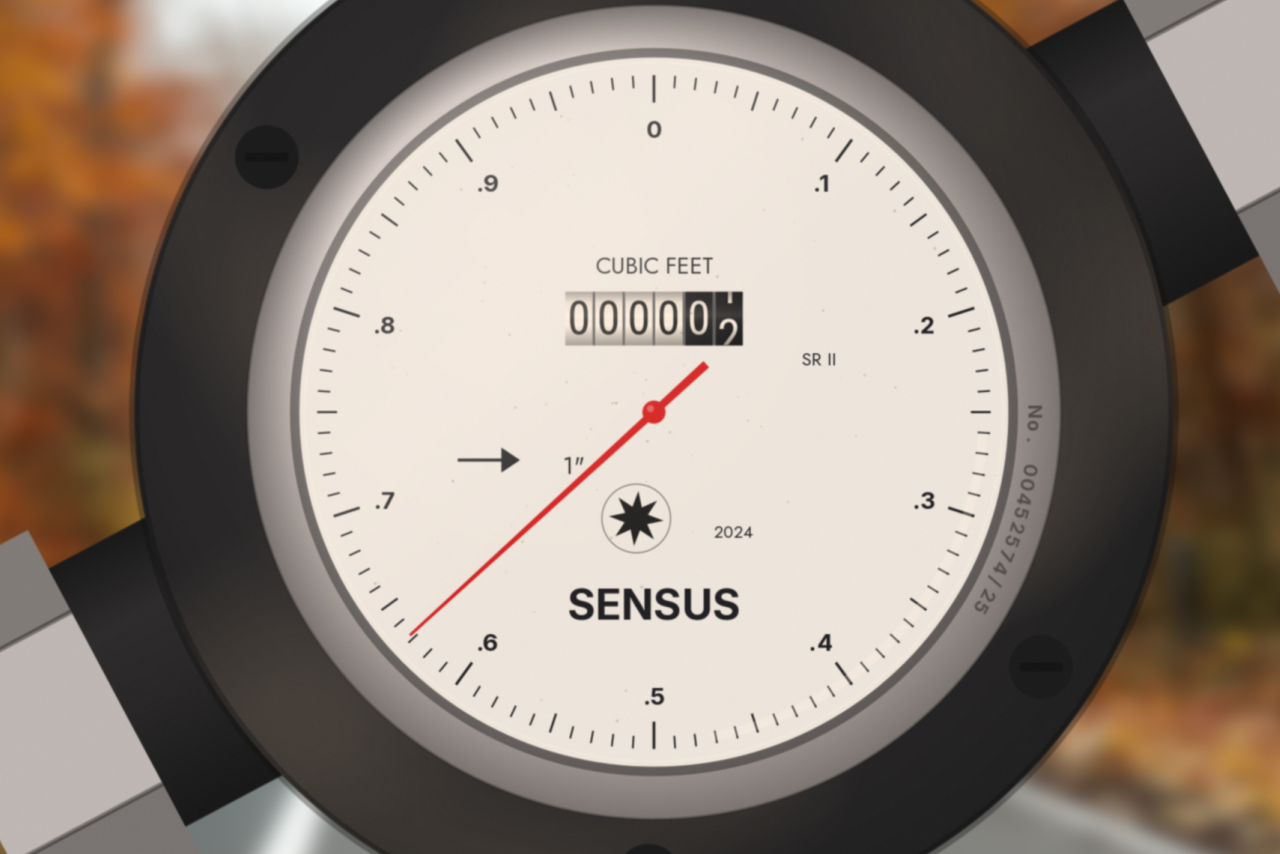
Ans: 1.63 ft³
